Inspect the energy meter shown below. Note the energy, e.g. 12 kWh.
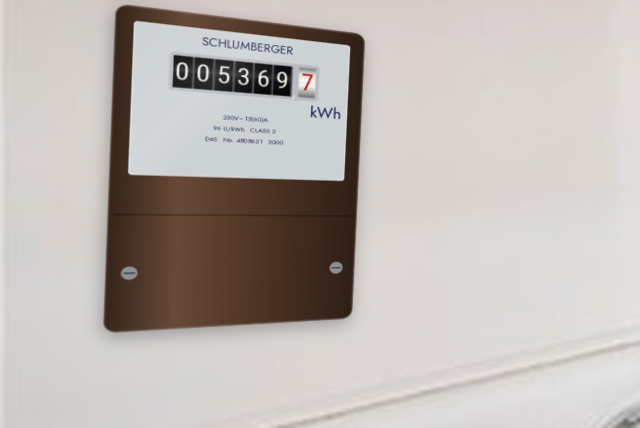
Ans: 5369.7 kWh
